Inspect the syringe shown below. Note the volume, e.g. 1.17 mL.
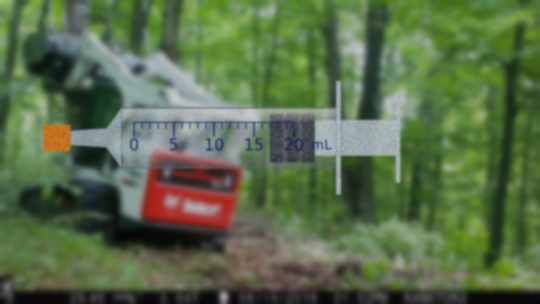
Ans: 17 mL
